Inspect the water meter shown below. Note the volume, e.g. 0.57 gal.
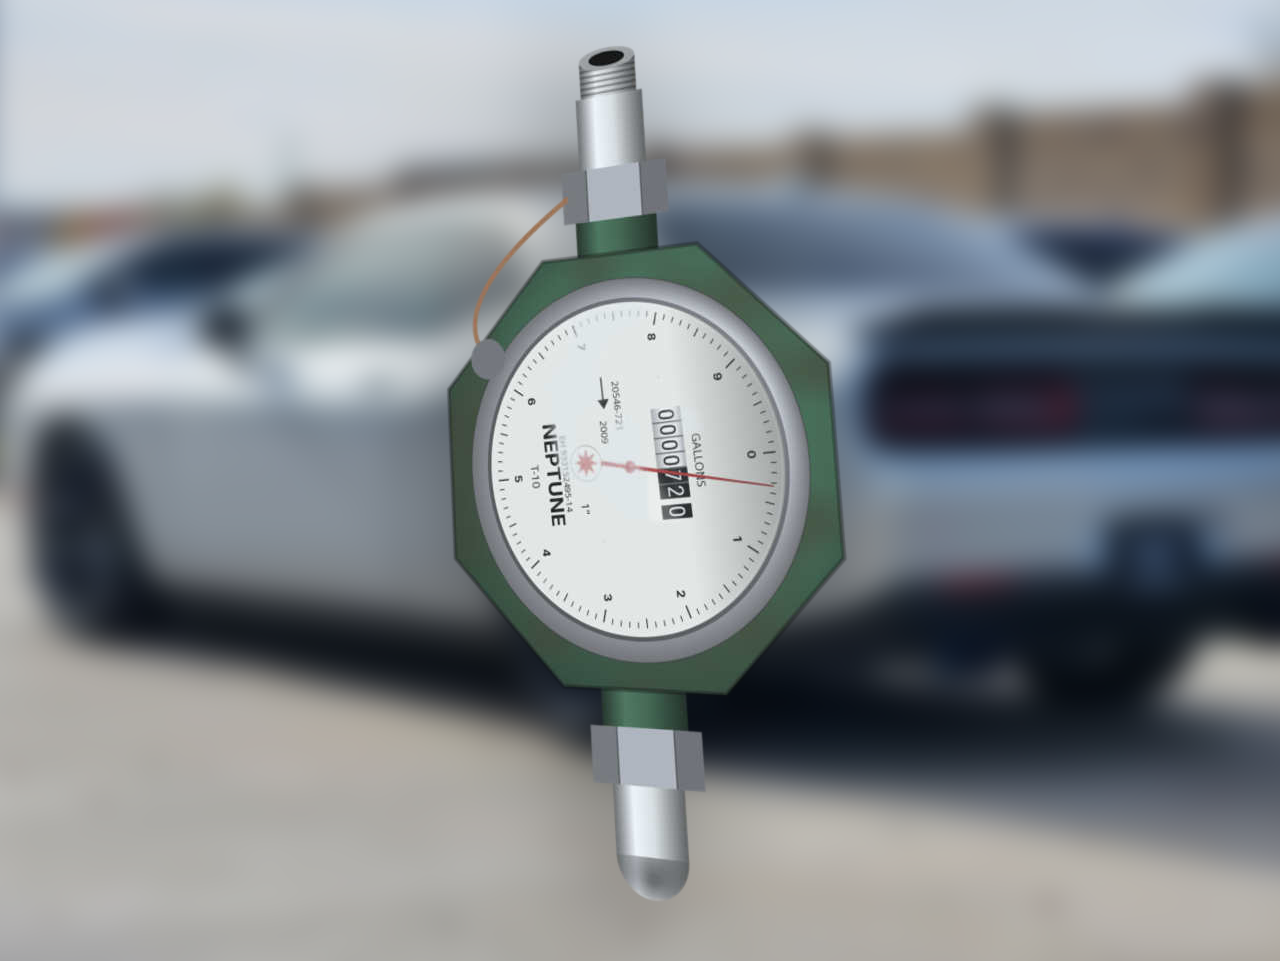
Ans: 720.3 gal
